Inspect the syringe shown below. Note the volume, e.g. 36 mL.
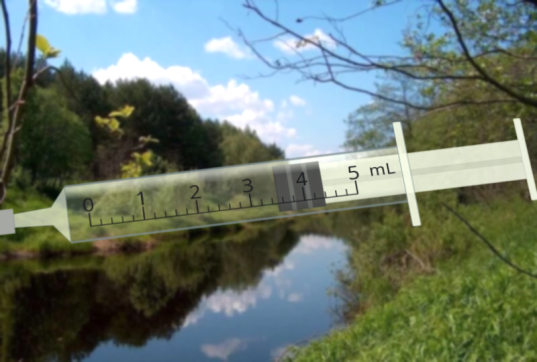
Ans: 3.5 mL
